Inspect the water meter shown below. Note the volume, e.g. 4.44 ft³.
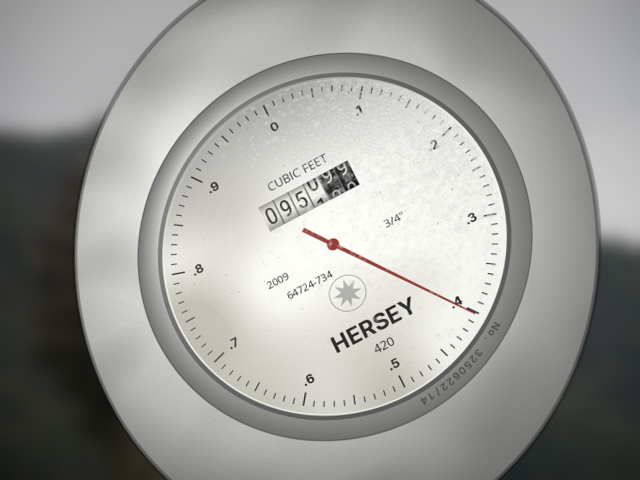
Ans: 95099.40 ft³
